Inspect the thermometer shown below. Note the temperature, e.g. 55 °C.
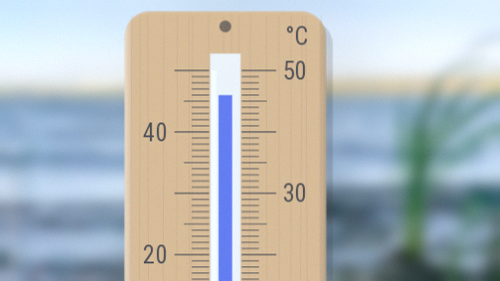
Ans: 46 °C
